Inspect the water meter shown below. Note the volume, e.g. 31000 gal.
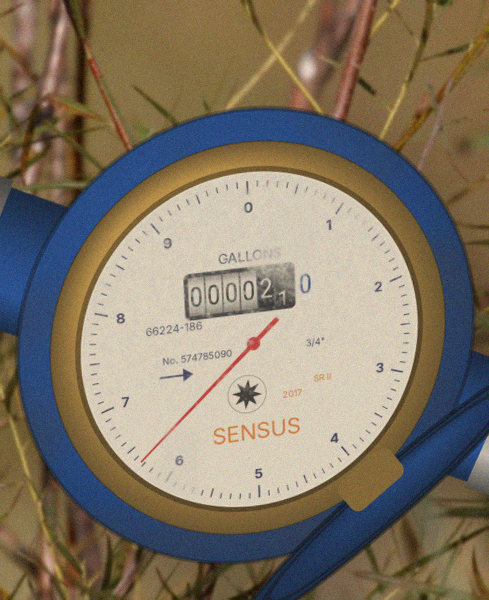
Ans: 206.3 gal
